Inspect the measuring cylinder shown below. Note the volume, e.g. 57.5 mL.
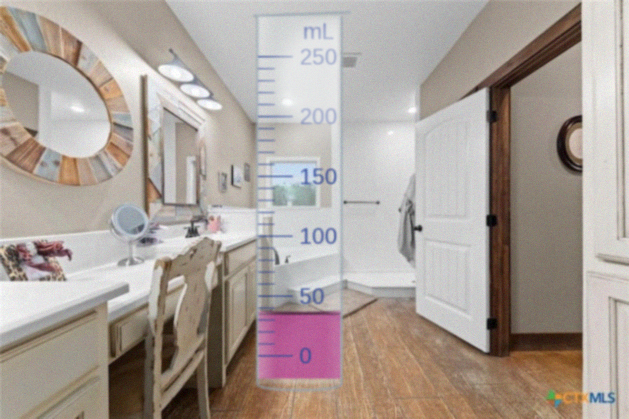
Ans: 35 mL
